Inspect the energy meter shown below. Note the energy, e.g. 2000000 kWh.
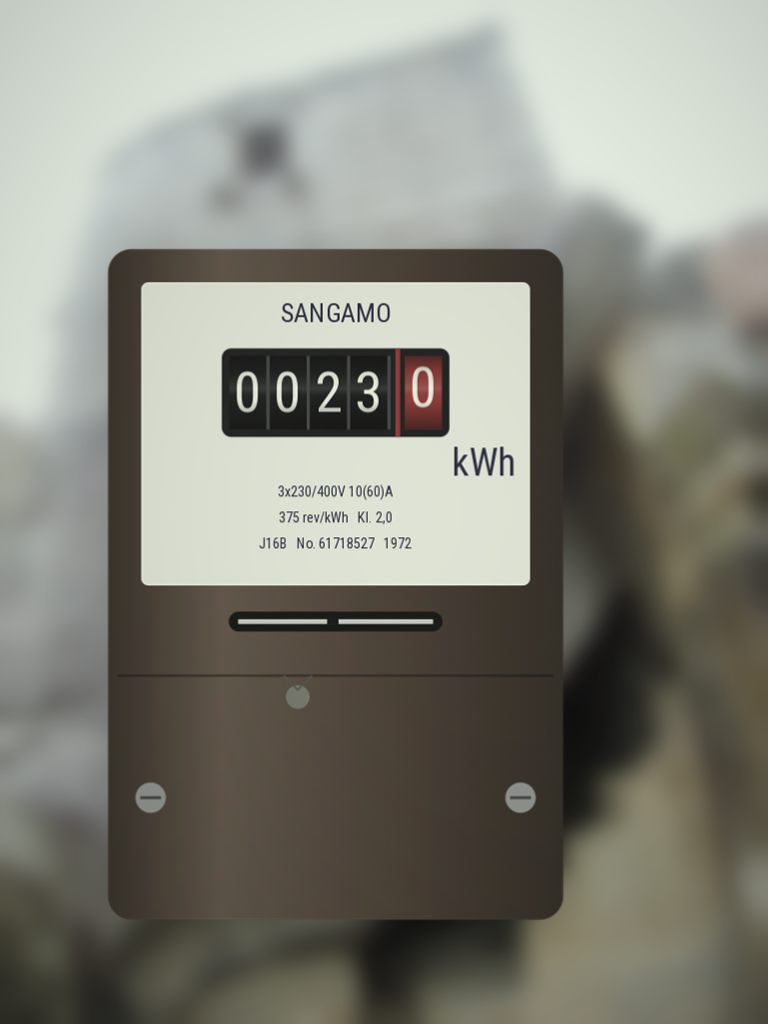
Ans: 23.0 kWh
